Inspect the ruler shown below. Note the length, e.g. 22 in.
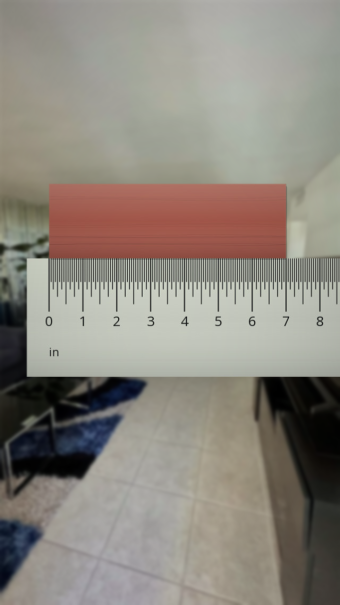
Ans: 7 in
